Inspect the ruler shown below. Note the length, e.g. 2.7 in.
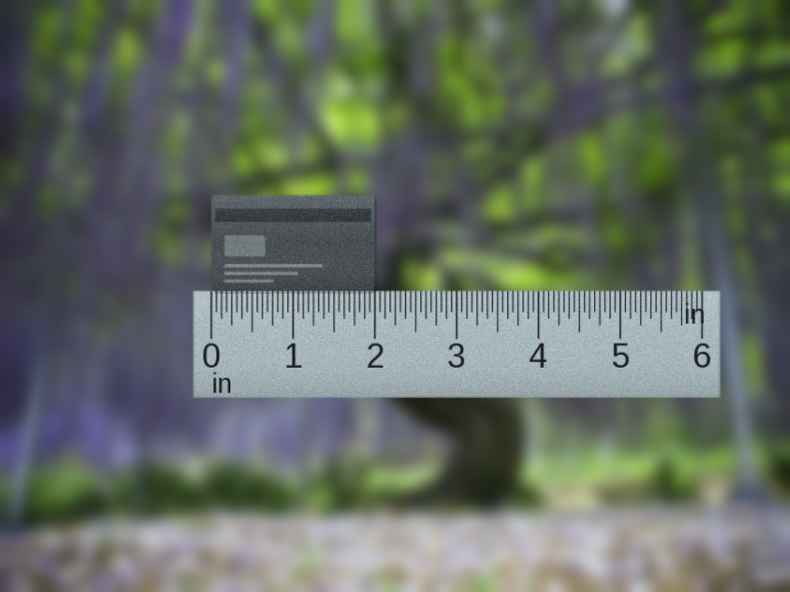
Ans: 2 in
